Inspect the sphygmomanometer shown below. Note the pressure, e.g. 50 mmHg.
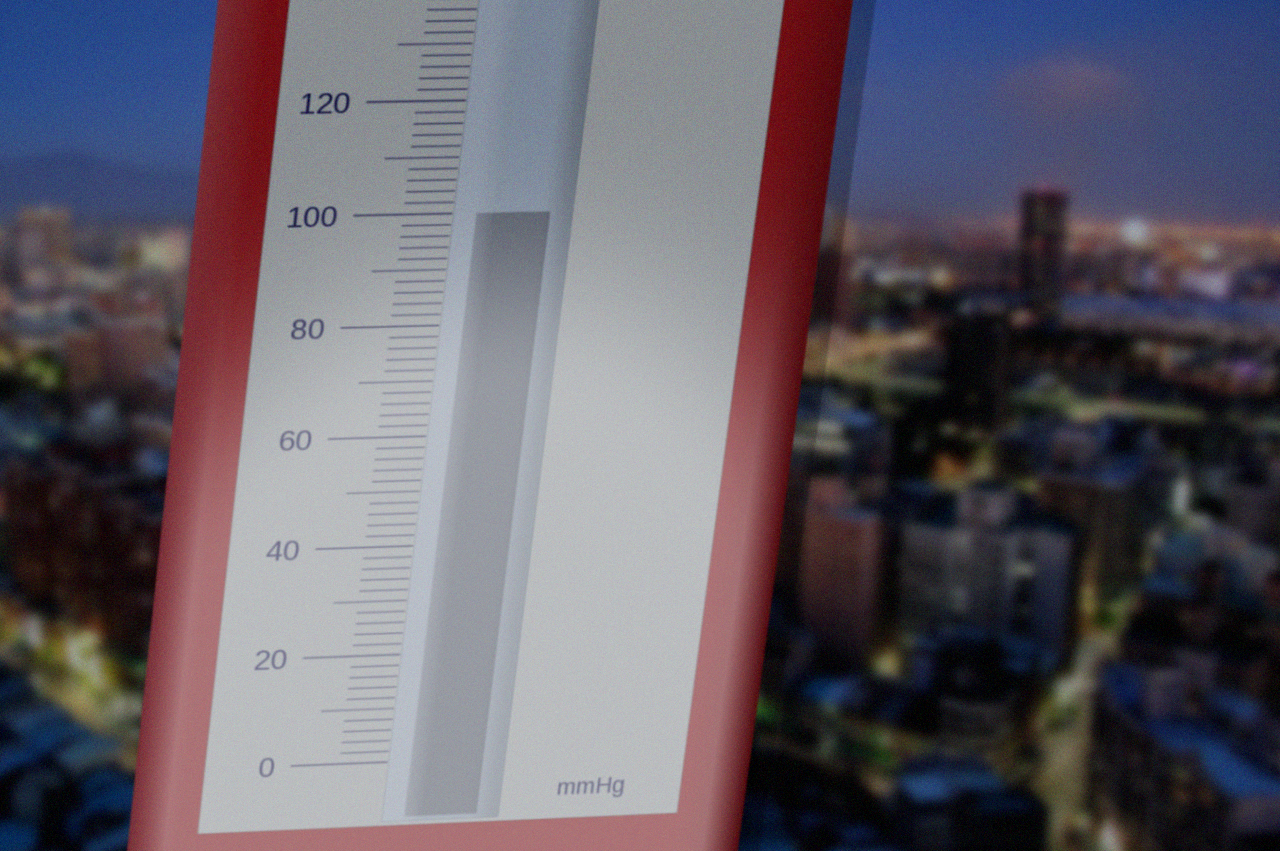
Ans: 100 mmHg
